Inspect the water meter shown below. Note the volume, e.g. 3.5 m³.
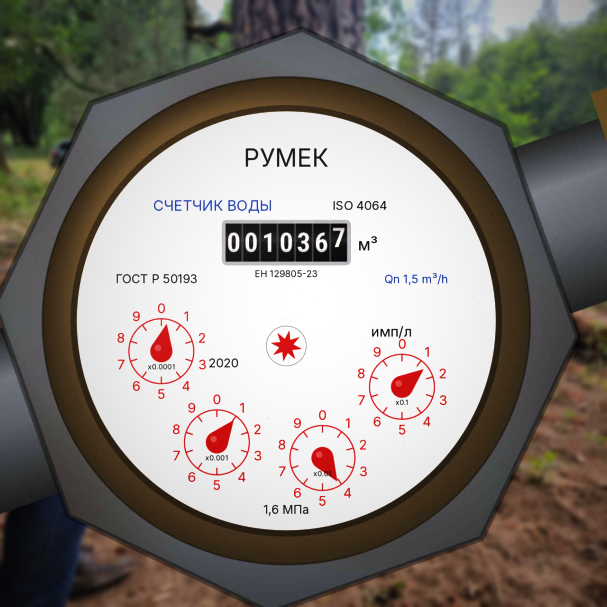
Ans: 10367.1410 m³
